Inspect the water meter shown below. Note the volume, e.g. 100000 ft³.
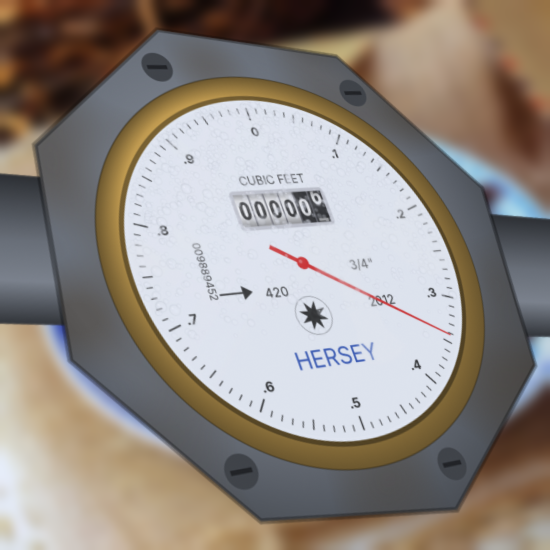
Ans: 6.34 ft³
